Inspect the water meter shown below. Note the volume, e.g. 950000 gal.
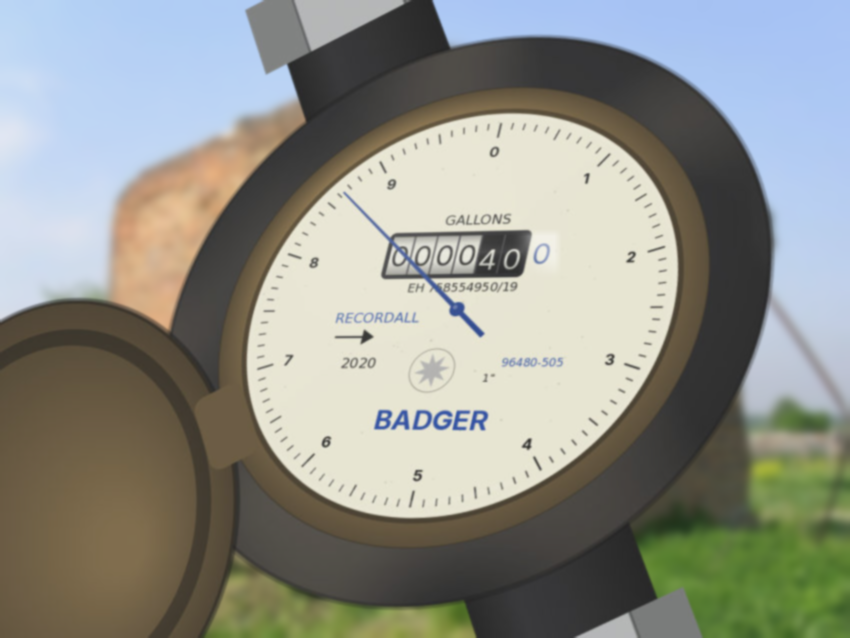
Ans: 398.6 gal
